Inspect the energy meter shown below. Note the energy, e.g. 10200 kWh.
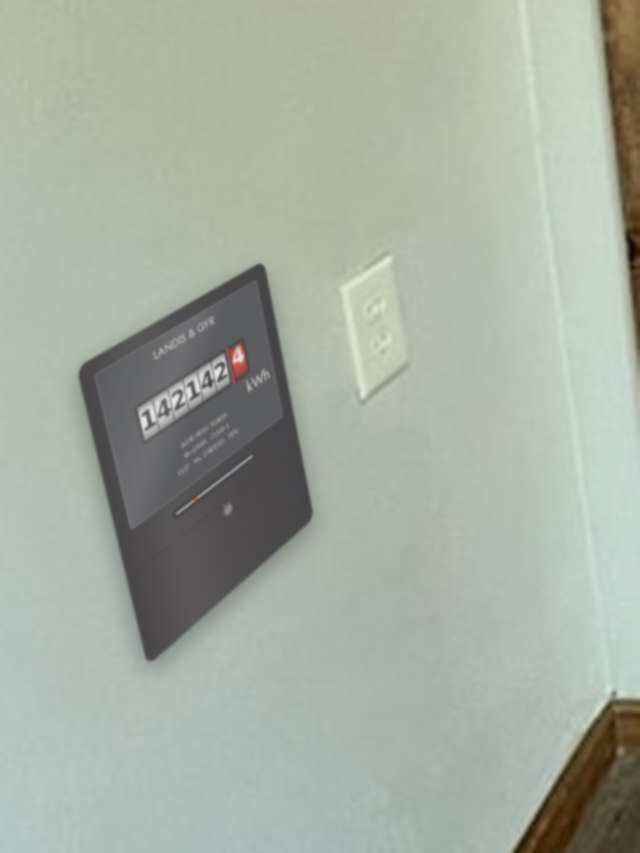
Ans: 142142.4 kWh
